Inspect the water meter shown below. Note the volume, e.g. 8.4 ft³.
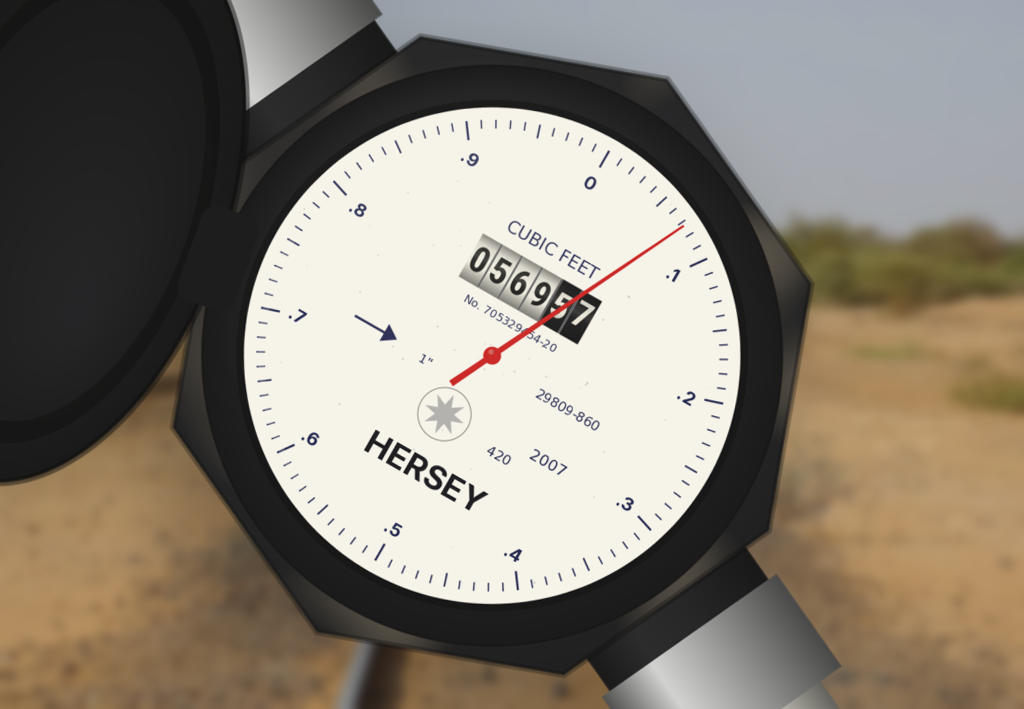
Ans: 56957.07 ft³
